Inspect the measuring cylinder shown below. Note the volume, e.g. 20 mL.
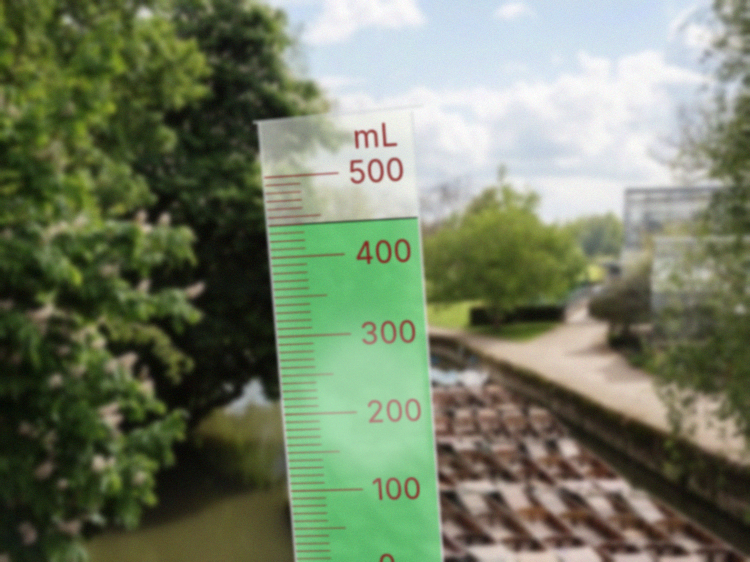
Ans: 440 mL
